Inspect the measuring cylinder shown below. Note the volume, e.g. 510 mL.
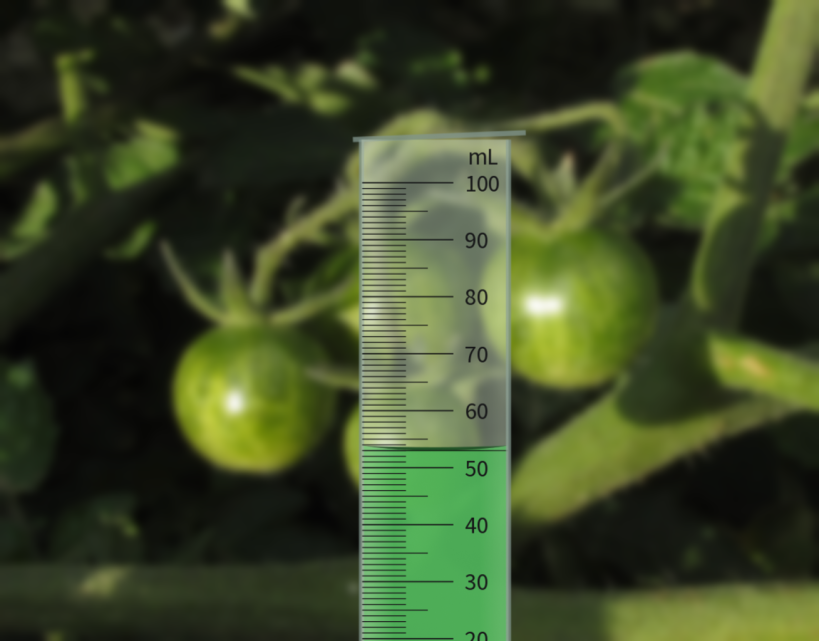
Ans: 53 mL
